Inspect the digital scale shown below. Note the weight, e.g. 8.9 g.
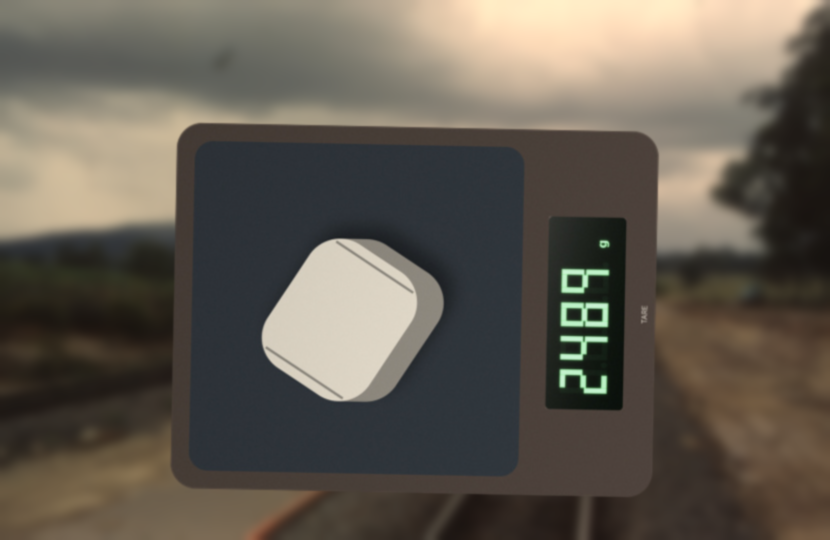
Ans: 2489 g
